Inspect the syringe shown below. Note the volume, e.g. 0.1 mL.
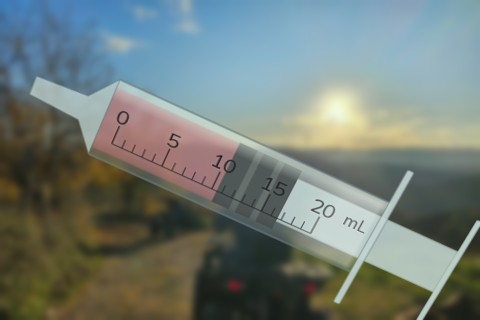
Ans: 10.5 mL
